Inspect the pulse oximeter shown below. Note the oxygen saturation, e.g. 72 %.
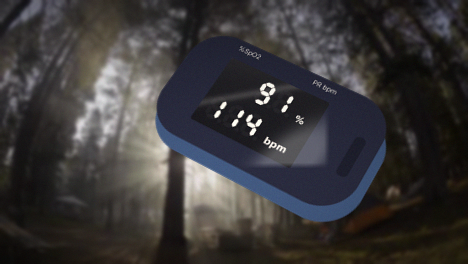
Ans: 91 %
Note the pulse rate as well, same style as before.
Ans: 114 bpm
